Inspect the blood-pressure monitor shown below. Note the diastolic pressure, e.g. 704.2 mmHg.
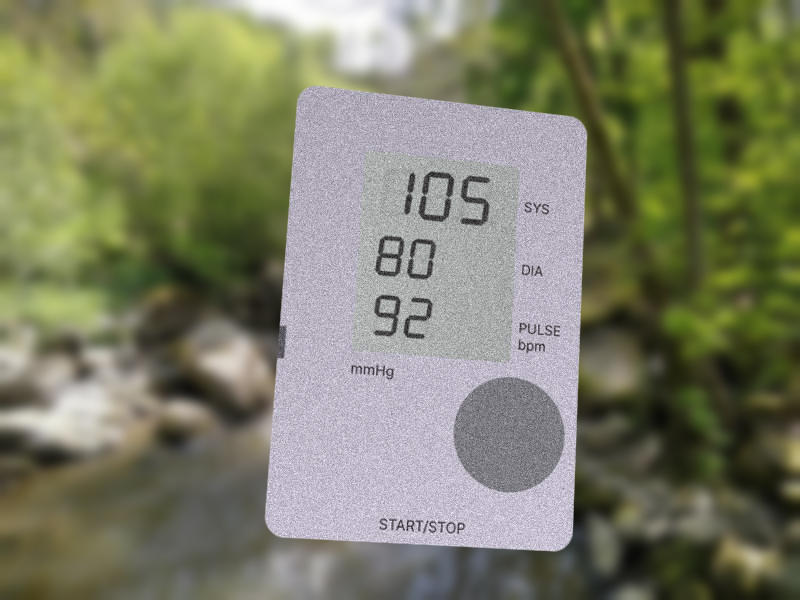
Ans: 80 mmHg
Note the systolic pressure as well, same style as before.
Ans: 105 mmHg
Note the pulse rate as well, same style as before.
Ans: 92 bpm
